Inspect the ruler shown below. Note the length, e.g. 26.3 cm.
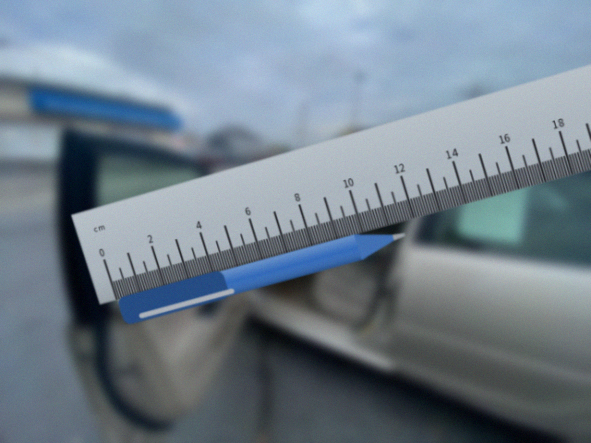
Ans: 11.5 cm
